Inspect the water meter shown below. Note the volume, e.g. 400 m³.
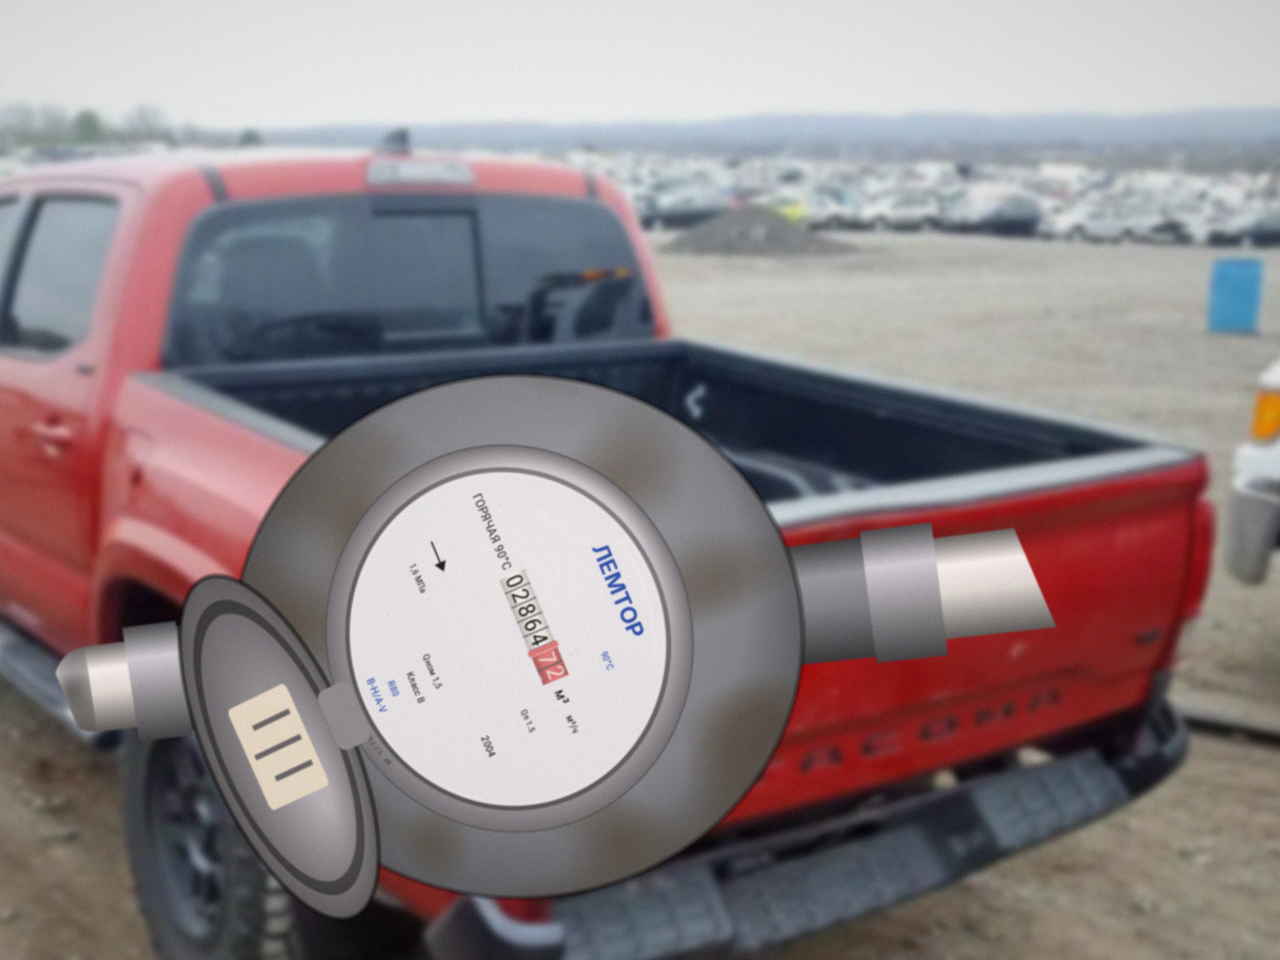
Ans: 2864.72 m³
